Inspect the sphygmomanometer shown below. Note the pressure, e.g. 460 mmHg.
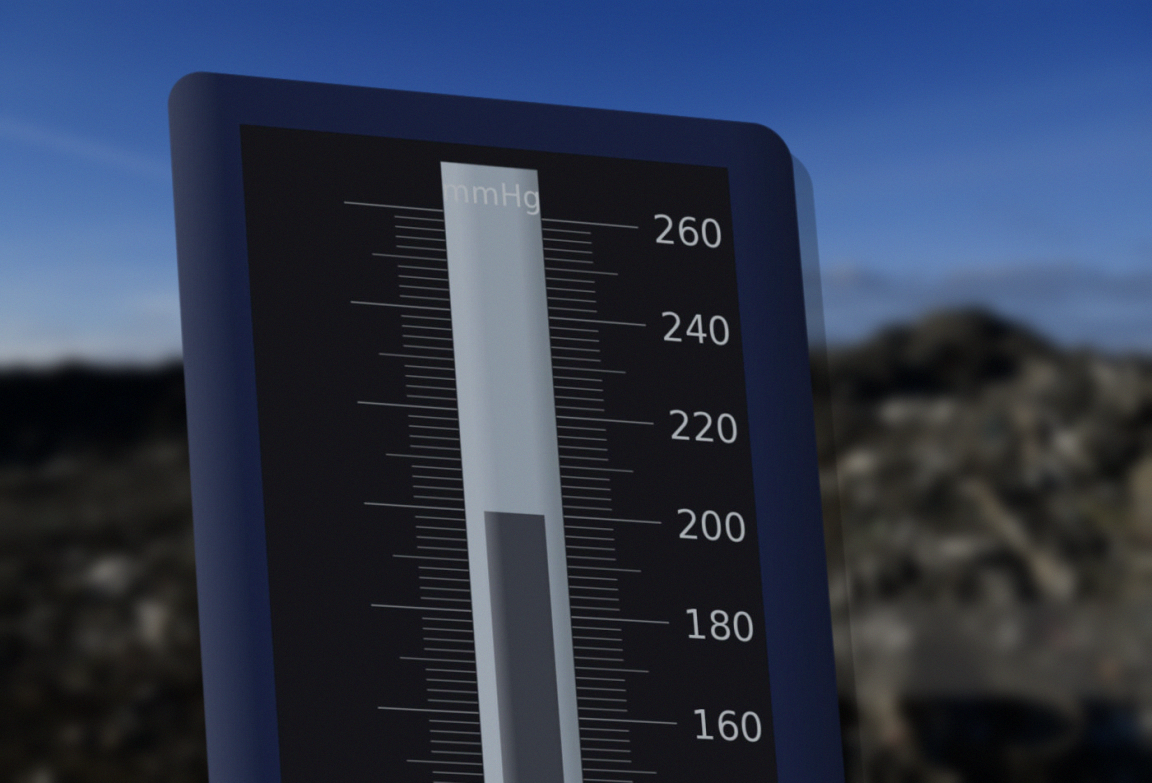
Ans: 200 mmHg
